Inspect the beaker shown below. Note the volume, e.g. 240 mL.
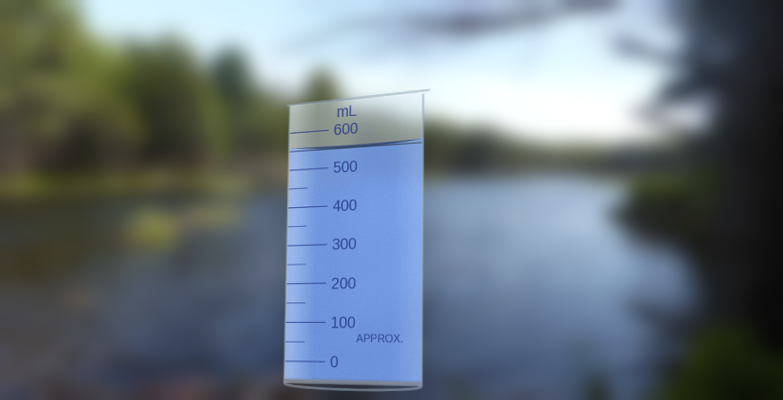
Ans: 550 mL
